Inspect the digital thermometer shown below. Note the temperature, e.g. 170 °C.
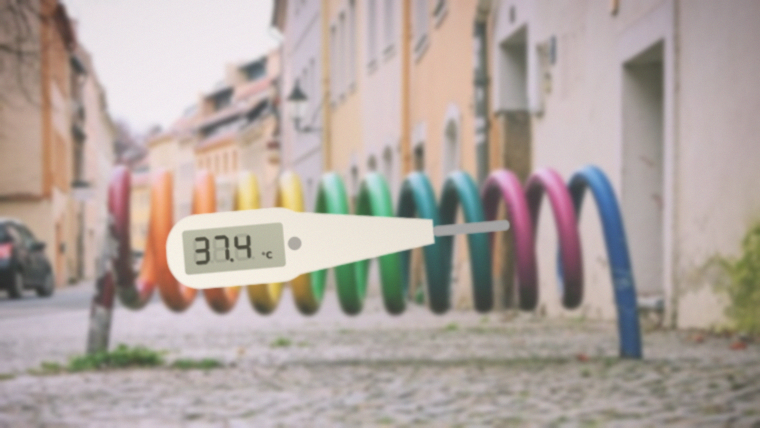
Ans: 37.4 °C
